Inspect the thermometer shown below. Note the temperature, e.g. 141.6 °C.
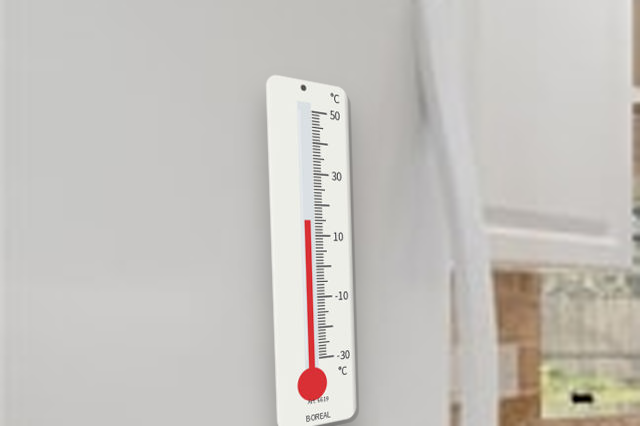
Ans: 15 °C
